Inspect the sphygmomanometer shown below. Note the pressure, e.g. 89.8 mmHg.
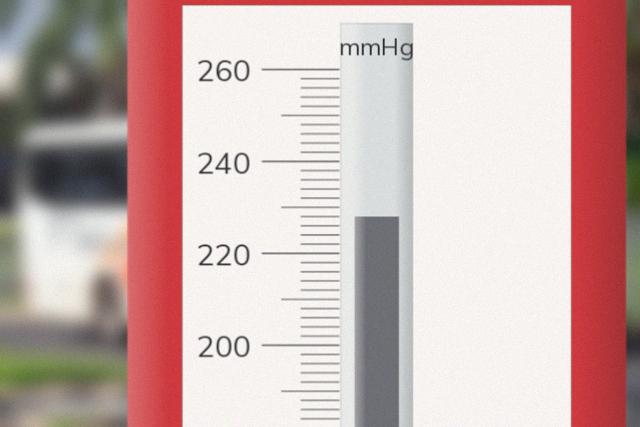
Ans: 228 mmHg
